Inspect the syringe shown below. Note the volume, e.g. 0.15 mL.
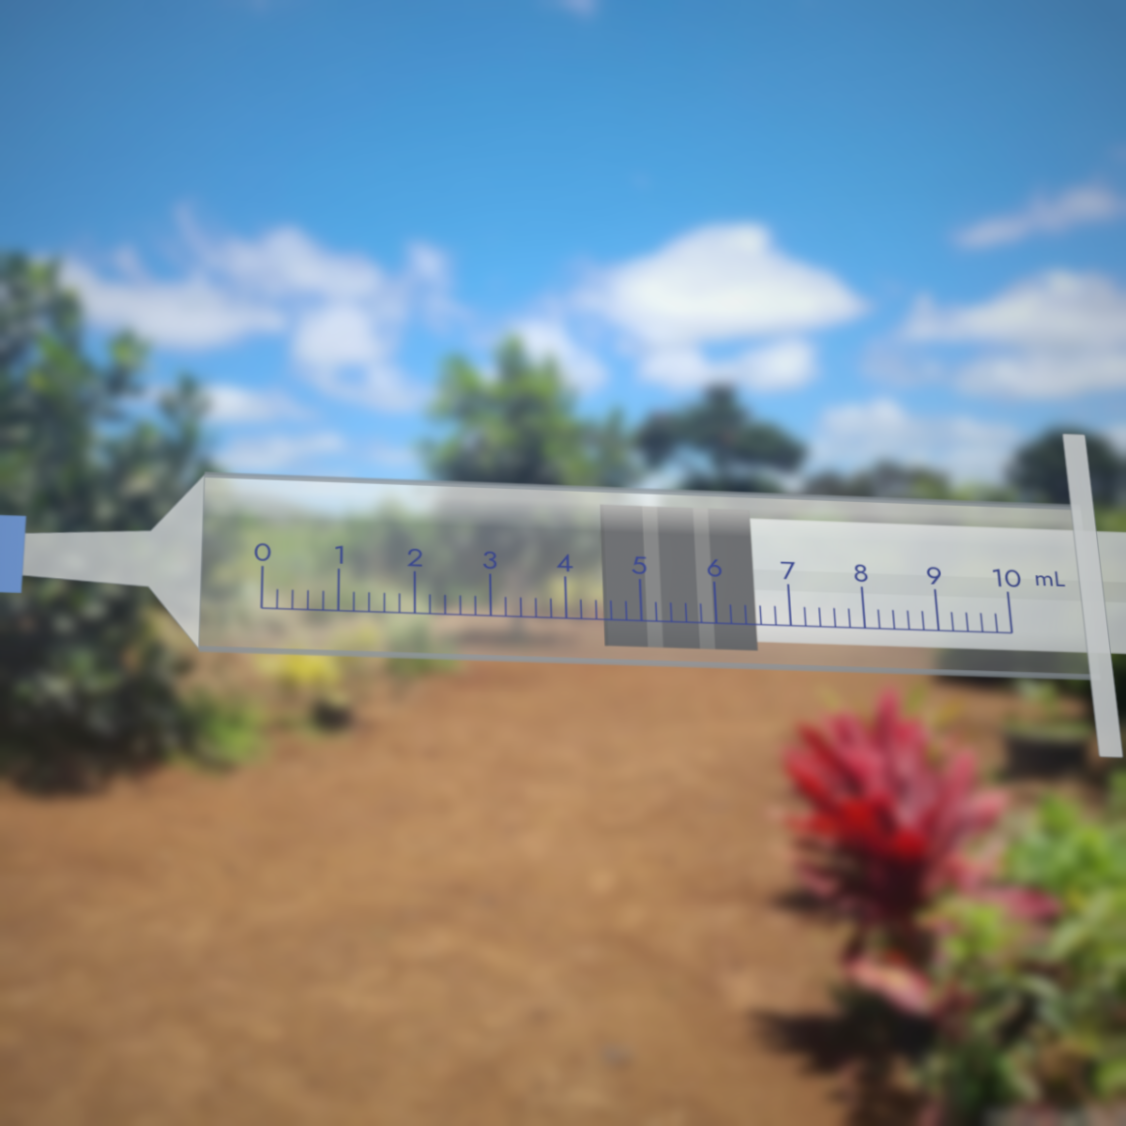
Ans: 4.5 mL
